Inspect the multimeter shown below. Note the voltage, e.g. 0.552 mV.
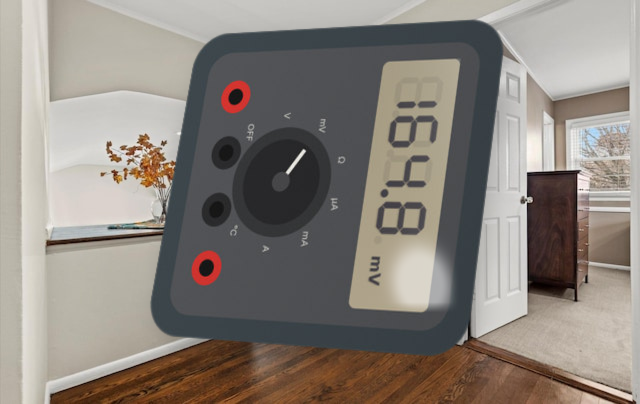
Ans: 164.8 mV
